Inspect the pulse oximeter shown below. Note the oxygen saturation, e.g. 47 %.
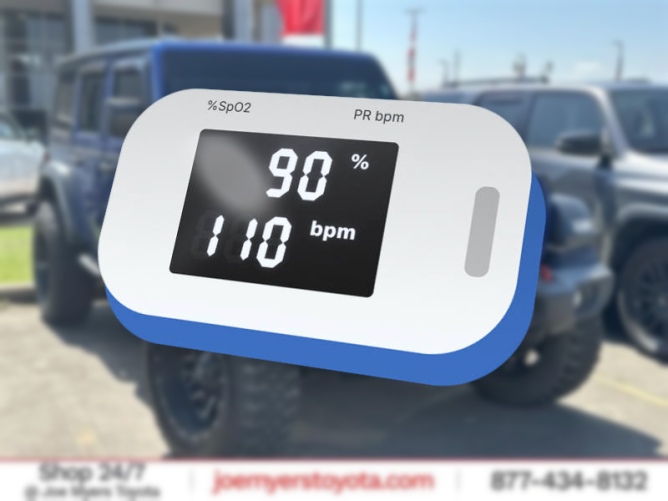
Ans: 90 %
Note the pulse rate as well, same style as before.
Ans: 110 bpm
